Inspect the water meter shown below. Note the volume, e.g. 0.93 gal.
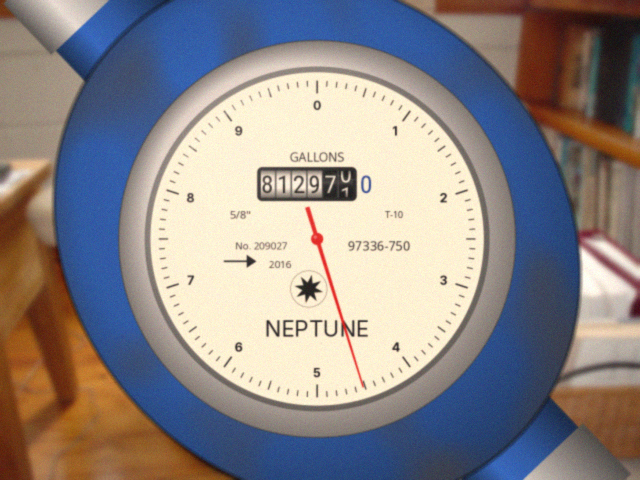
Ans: 8129704.5 gal
